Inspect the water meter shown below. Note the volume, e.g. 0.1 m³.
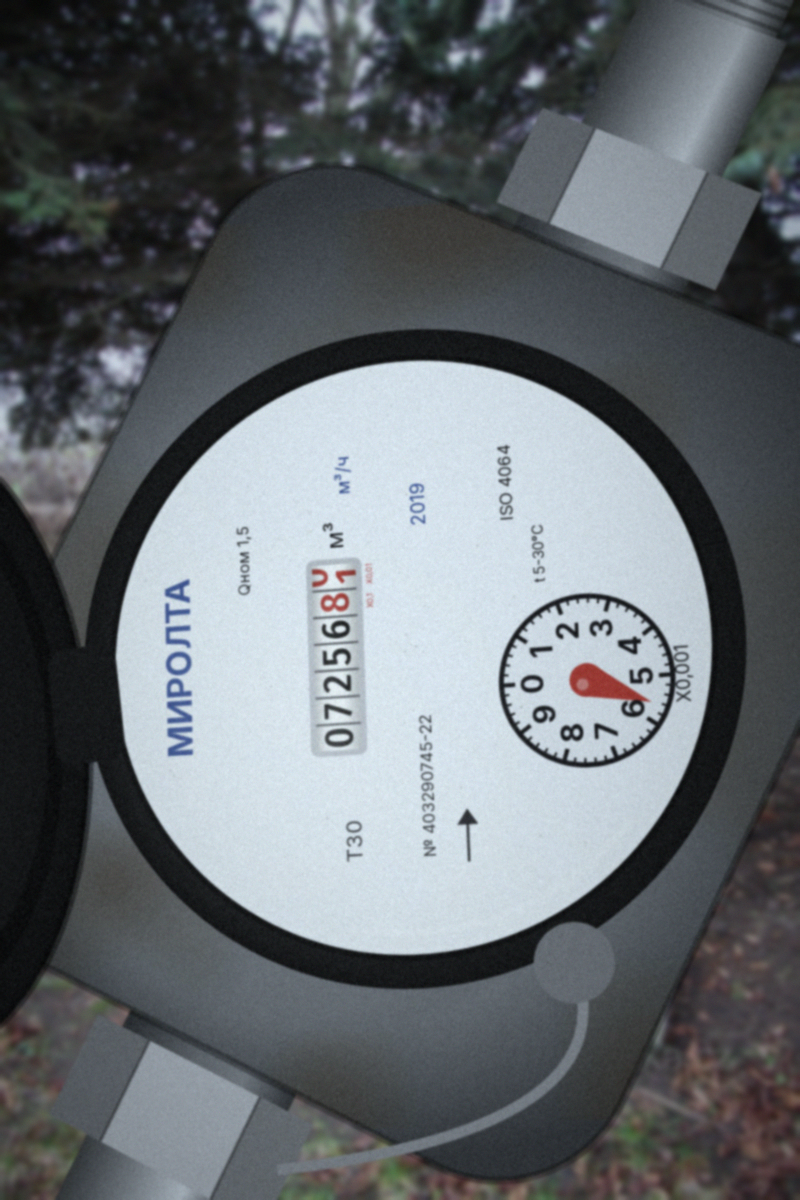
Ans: 7256.805 m³
